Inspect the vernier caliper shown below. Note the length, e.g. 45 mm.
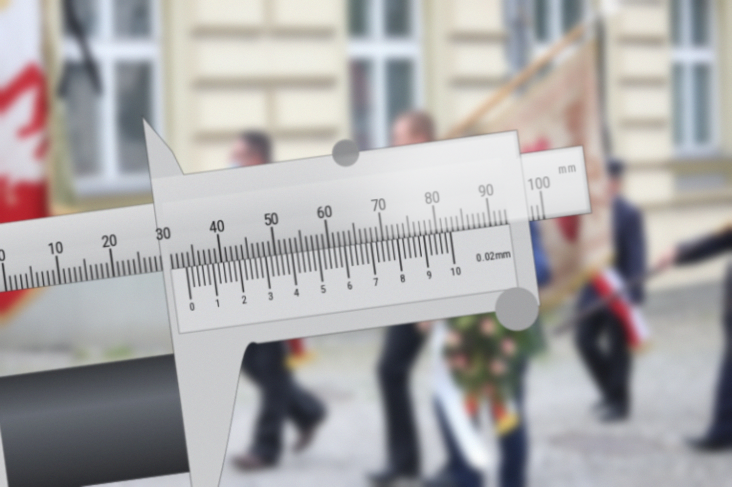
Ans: 33.5 mm
